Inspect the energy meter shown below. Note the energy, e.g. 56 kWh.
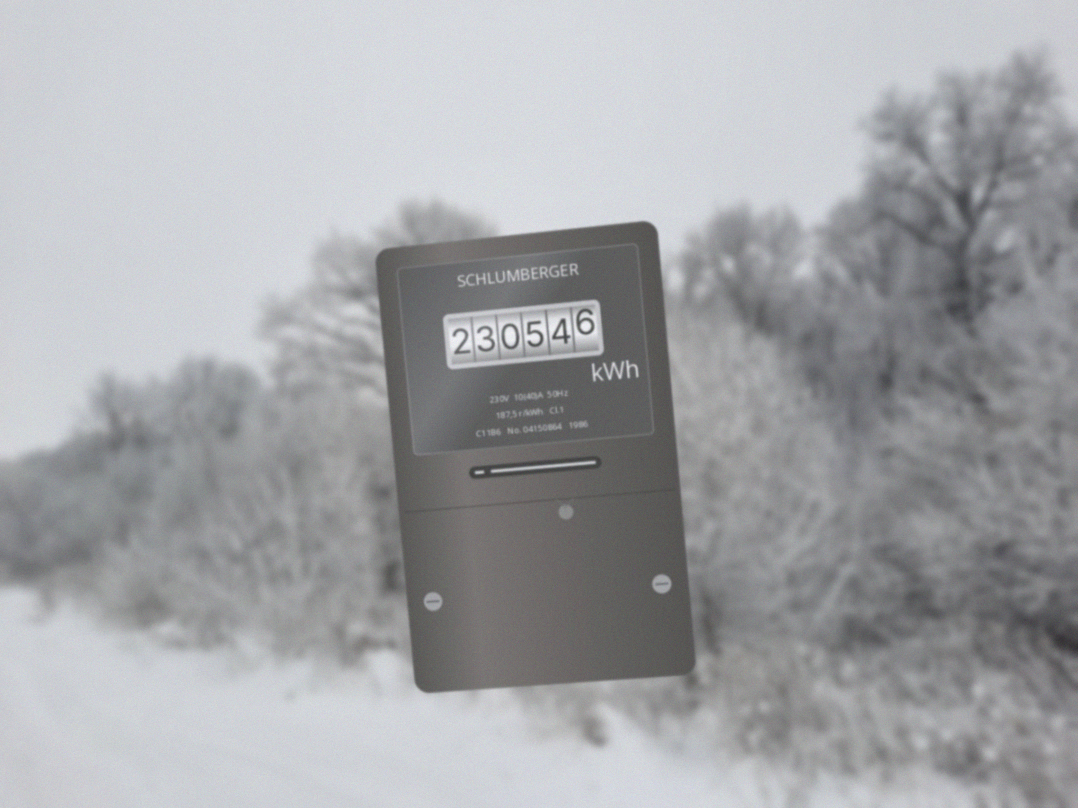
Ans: 230546 kWh
